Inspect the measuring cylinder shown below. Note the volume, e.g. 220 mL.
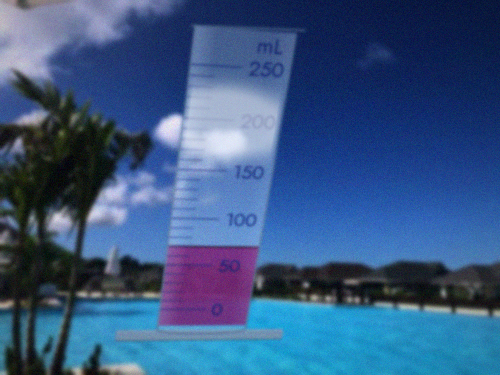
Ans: 70 mL
